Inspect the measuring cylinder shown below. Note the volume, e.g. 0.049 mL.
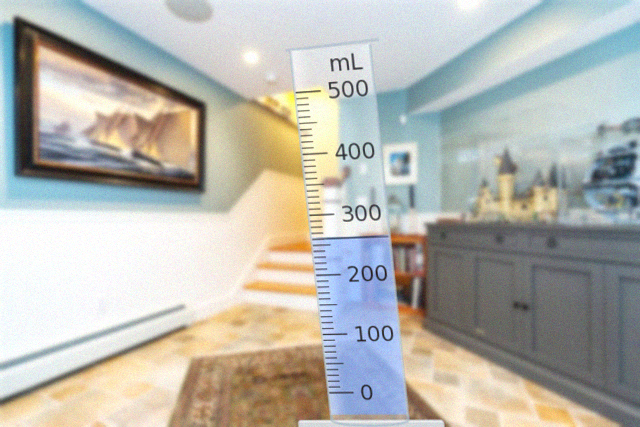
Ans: 260 mL
